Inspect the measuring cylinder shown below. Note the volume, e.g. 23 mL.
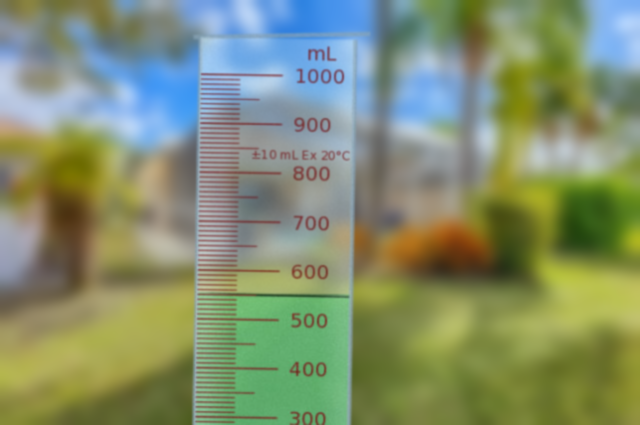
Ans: 550 mL
